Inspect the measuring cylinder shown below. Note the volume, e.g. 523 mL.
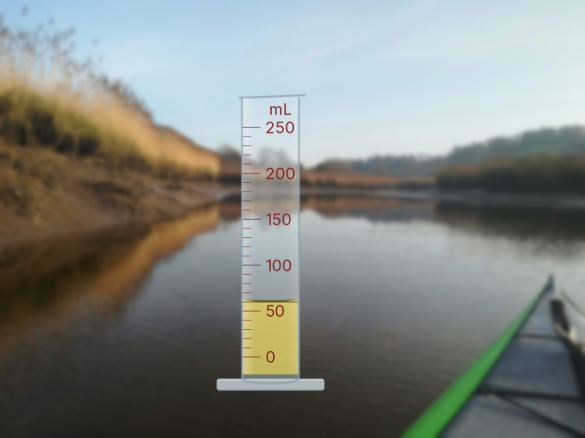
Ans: 60 mL
